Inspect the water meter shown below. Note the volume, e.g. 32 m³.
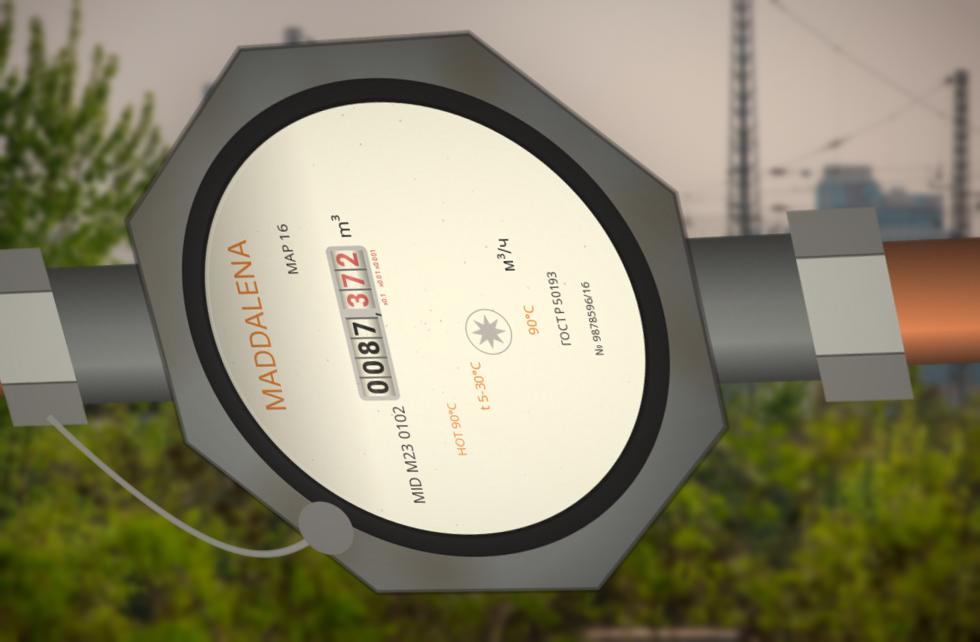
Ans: 87.372 m³
